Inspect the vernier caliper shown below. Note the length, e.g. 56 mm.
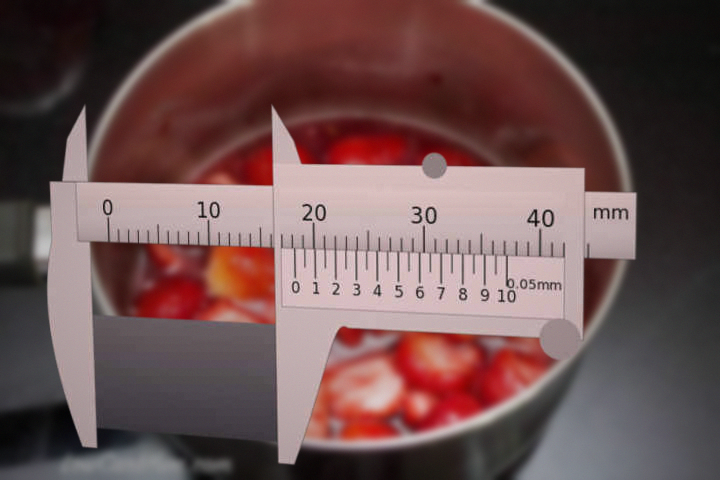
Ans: 18.2 mm
